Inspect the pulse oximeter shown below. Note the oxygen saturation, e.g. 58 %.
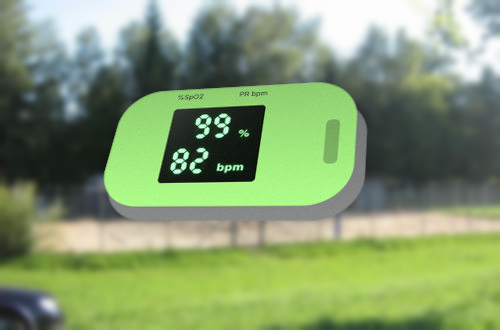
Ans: 99 %
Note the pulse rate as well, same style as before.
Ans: 82 bpm
